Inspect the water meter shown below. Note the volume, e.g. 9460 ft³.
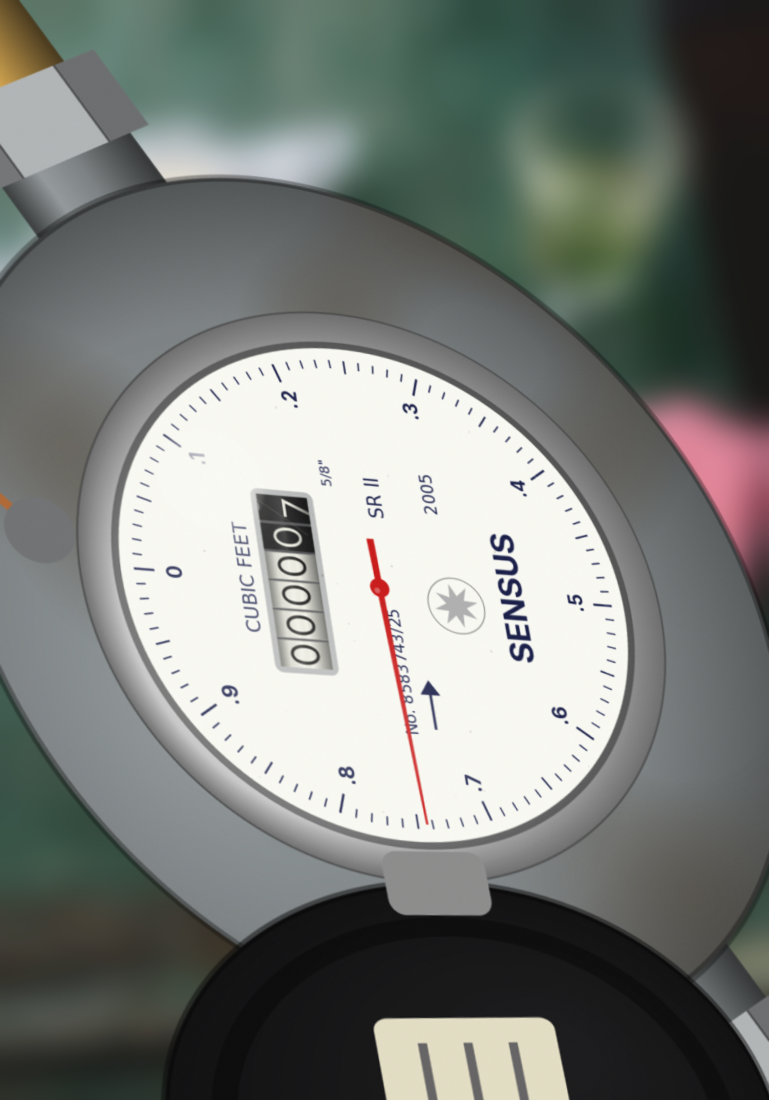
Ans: 6.74 ft³
